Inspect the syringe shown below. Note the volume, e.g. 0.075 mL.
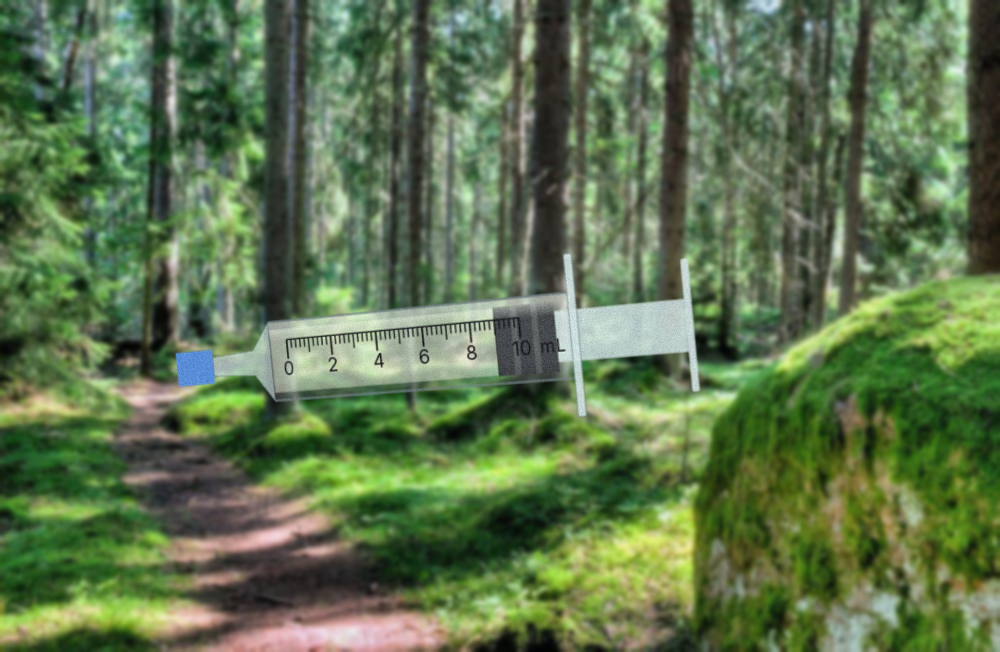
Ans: 9 mL
